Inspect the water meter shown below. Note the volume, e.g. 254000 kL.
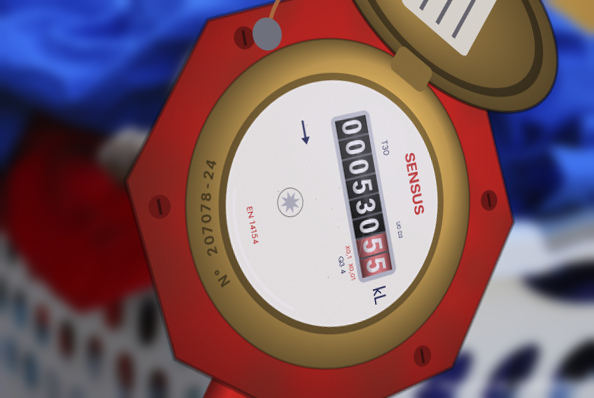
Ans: 530.55 kL
